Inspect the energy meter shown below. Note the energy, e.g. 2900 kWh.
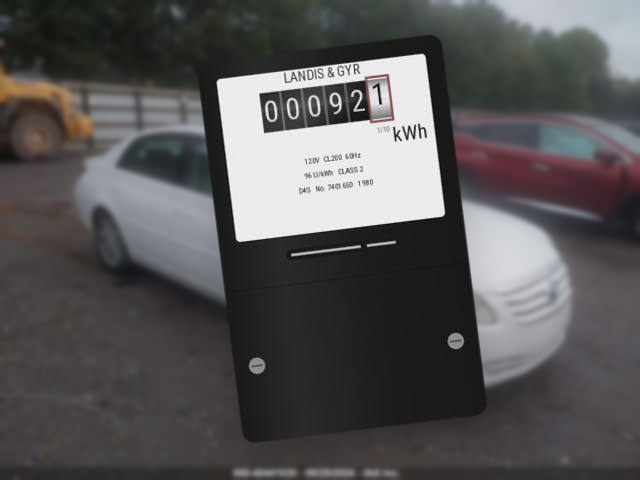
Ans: 92.1 kWh
